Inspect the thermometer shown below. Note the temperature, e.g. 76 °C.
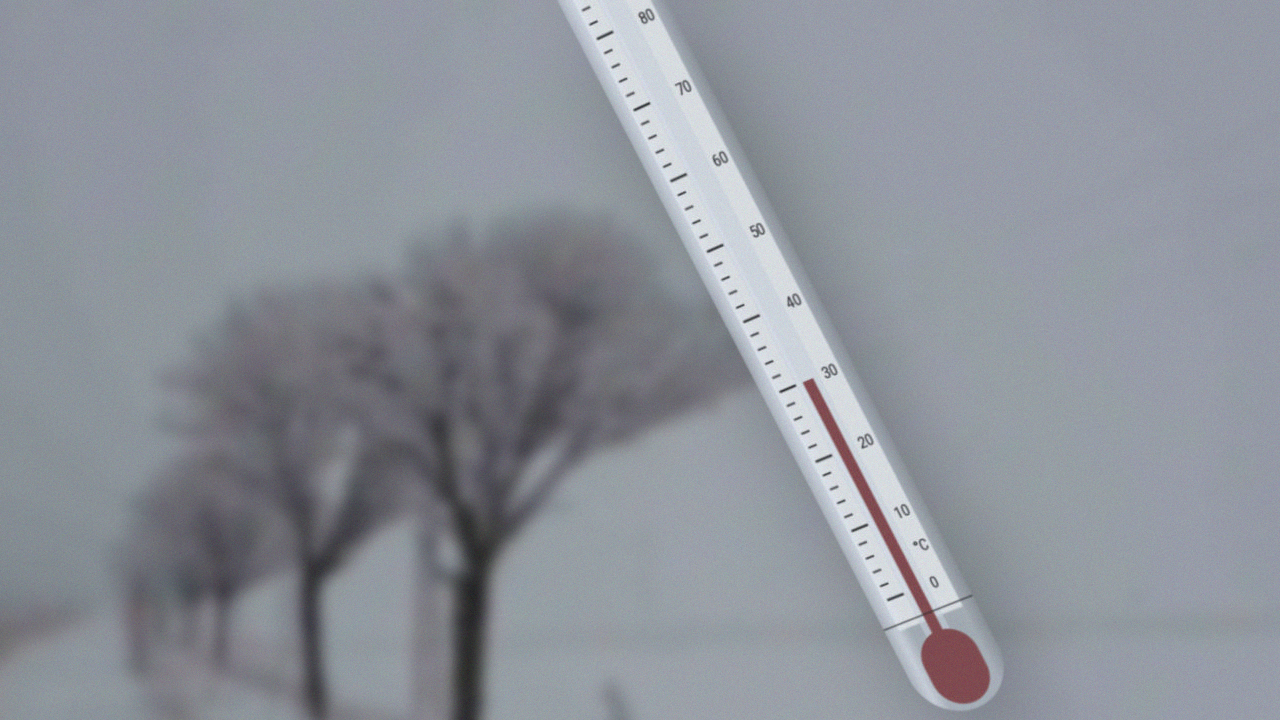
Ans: 30 °C
